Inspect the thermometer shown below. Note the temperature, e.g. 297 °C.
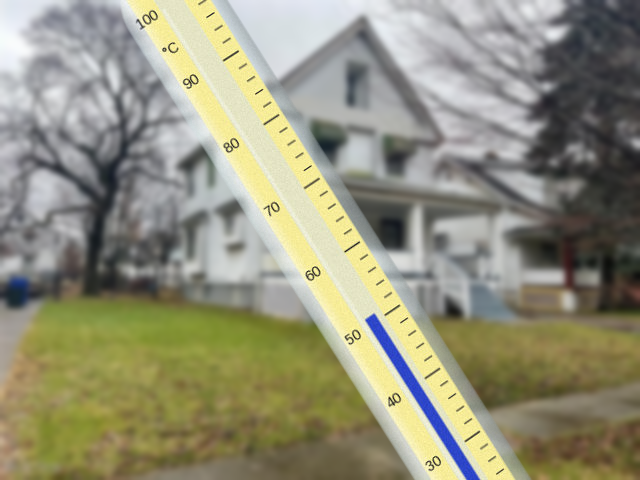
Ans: 51 °C
